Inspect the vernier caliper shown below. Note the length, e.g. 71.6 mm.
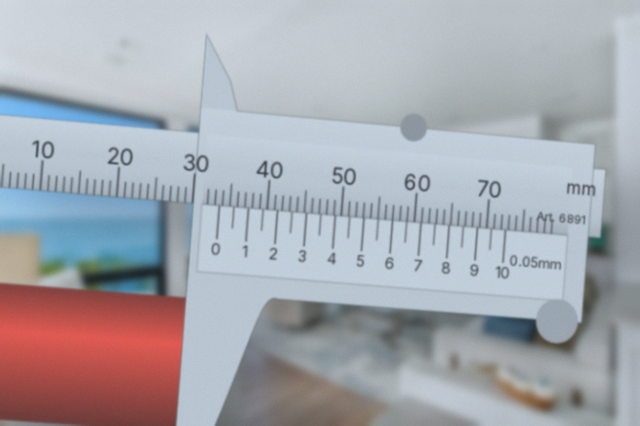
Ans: 33.6 mm
